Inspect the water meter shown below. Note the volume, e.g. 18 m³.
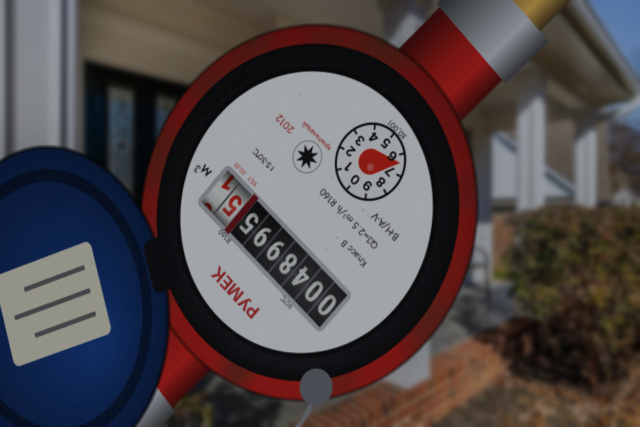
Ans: 48995.506 m³
